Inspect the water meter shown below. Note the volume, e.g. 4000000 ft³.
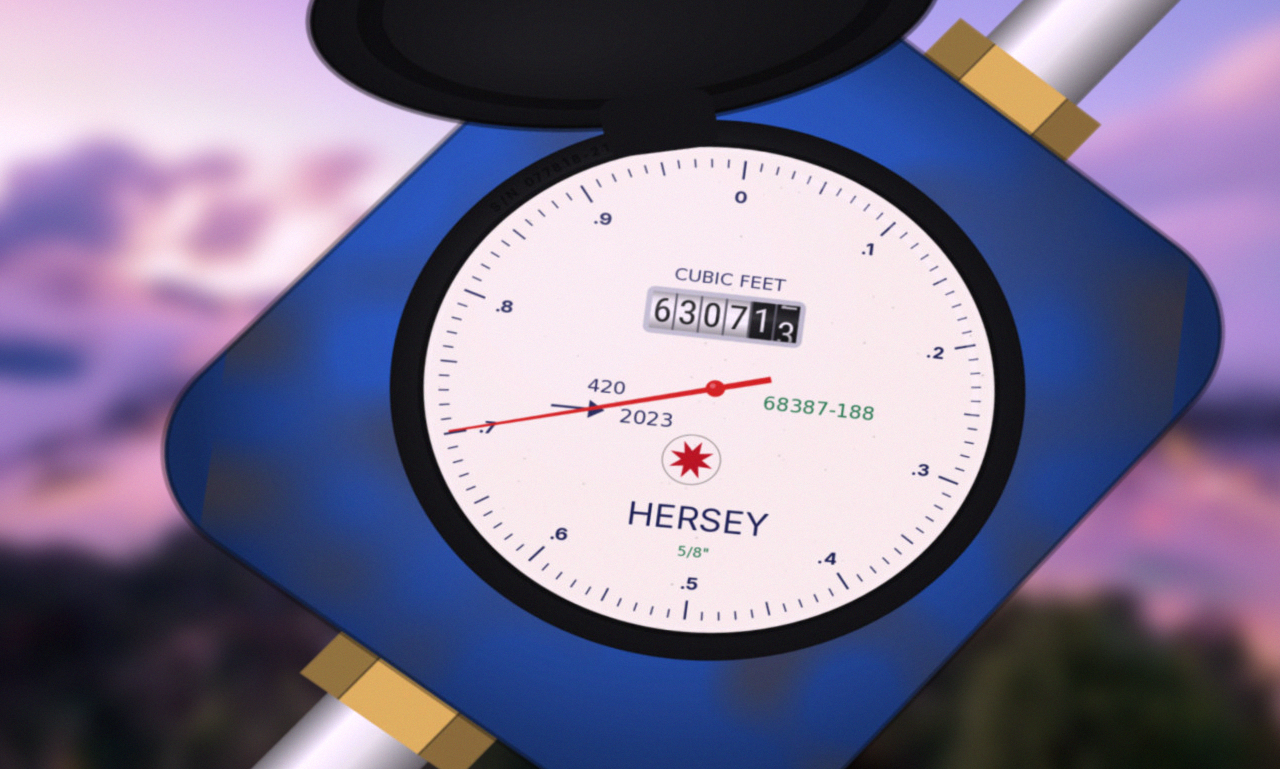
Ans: 630712.70 ft³
